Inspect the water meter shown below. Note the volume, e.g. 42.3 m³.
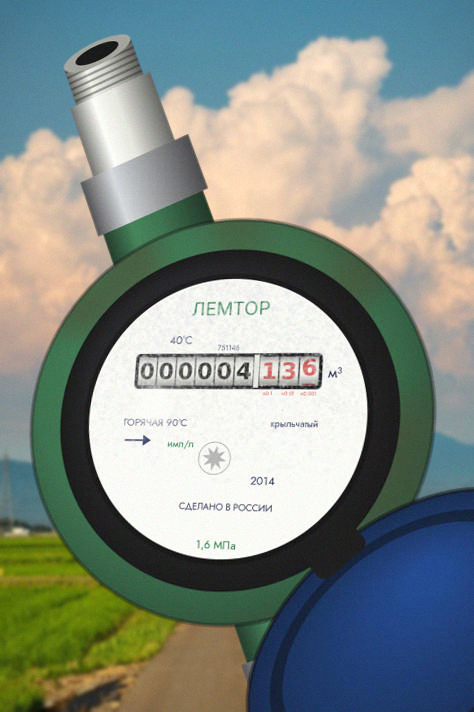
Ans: 4.136 m³
